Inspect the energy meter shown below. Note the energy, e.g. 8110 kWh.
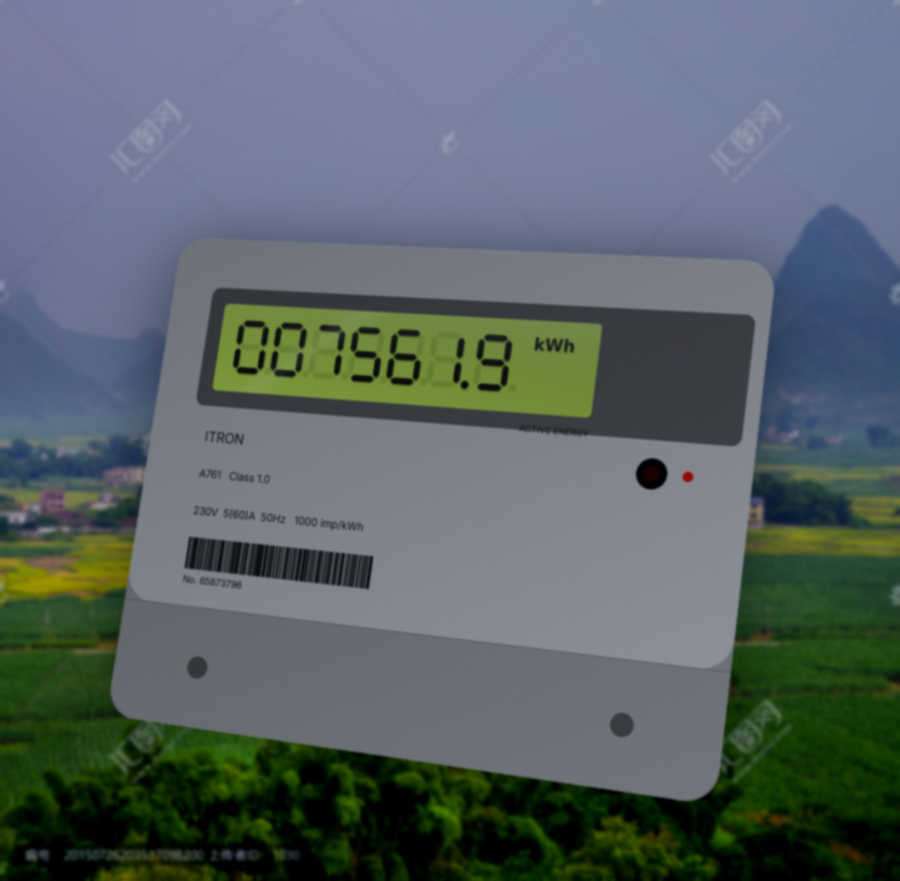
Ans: 7561.9 kWh
